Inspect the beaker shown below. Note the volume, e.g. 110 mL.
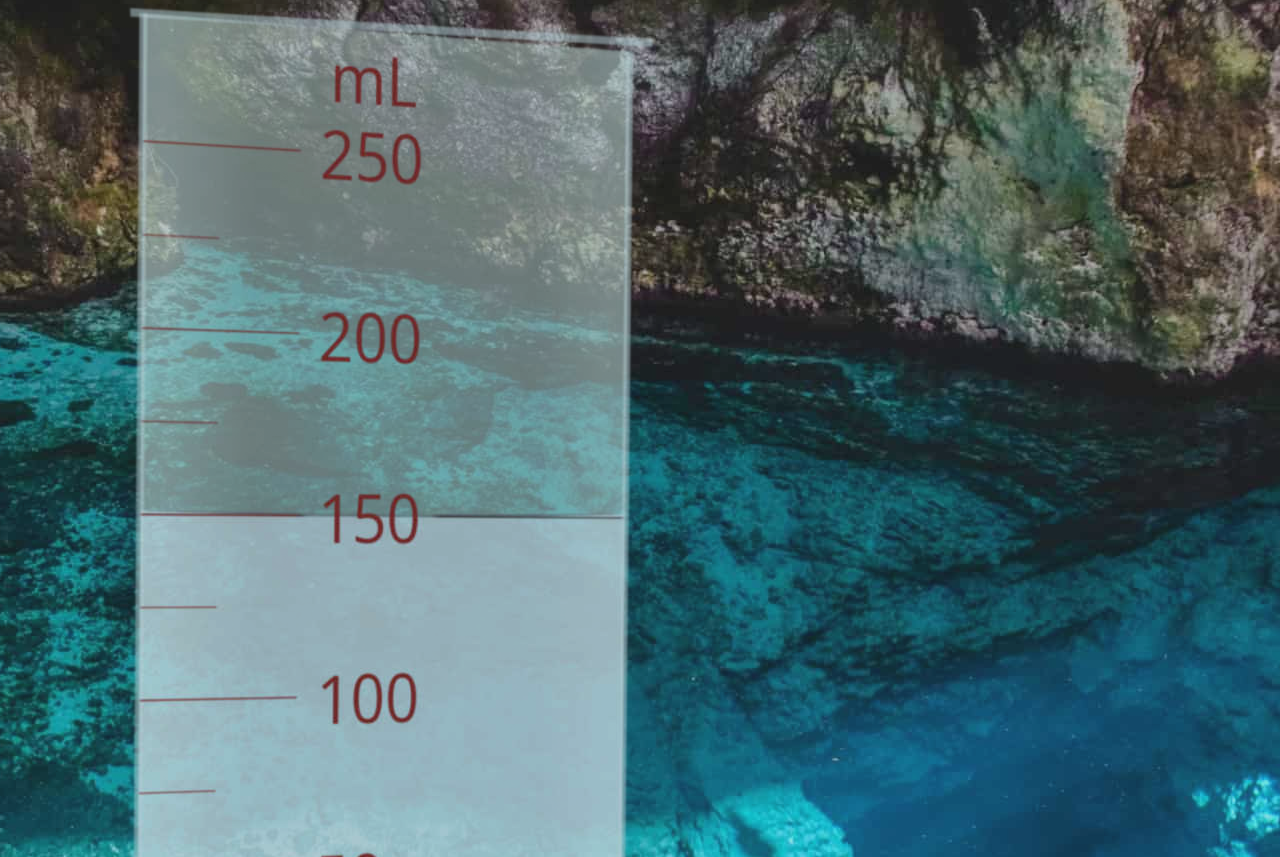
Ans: 150 mL
